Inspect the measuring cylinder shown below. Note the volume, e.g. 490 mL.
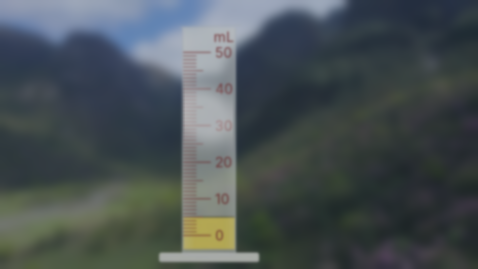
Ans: 5 mL
